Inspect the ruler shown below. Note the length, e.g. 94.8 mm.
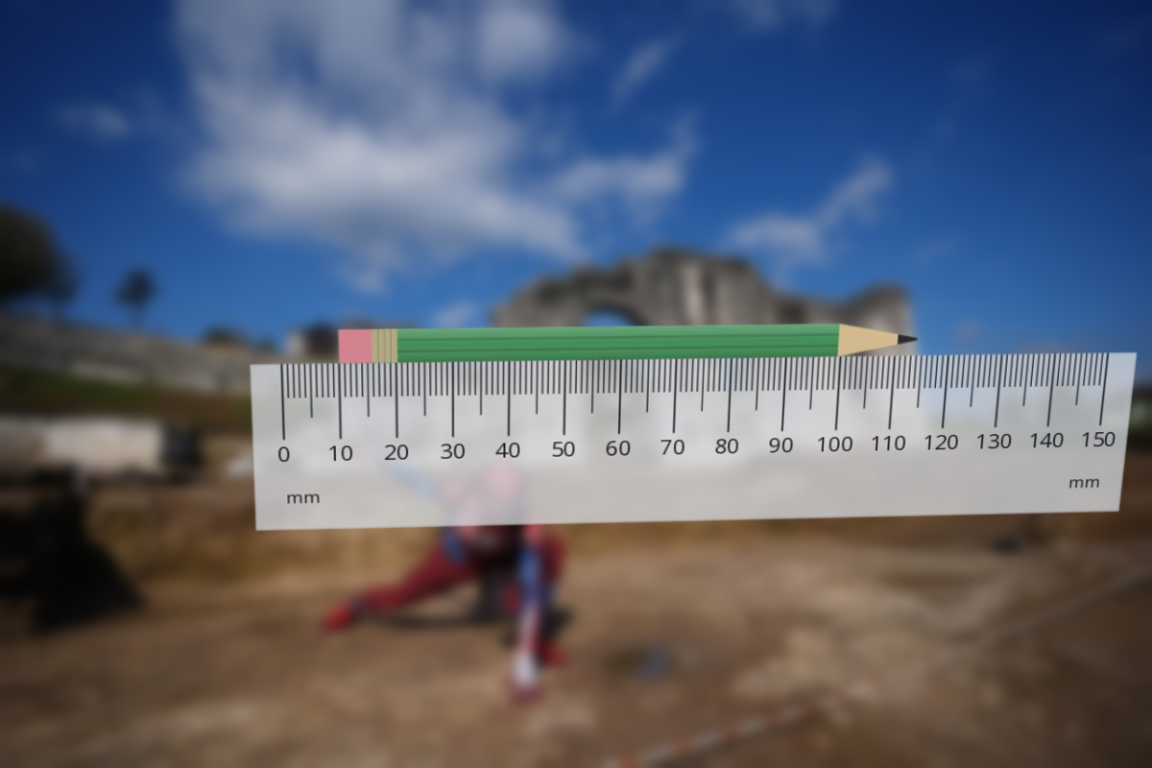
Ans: 104 mm
